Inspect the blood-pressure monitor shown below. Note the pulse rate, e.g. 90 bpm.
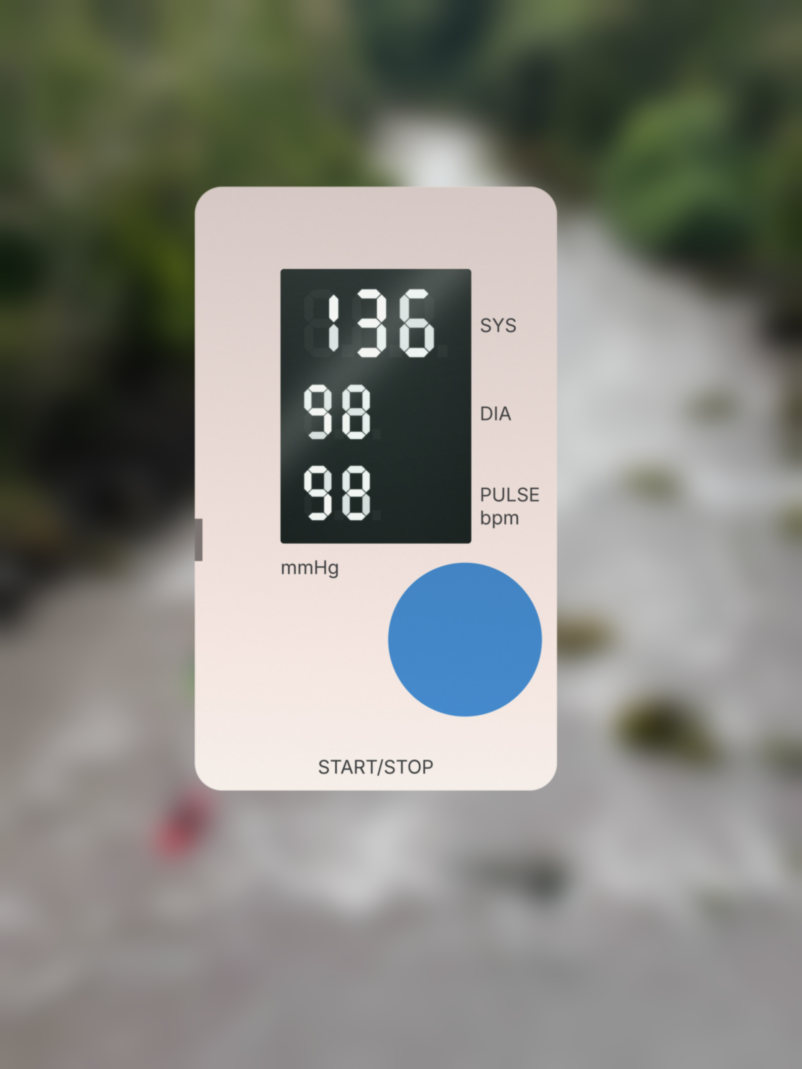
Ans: 98 bpm
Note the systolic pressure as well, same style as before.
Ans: 136 mmHg
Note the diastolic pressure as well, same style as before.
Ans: 98 mmHg
